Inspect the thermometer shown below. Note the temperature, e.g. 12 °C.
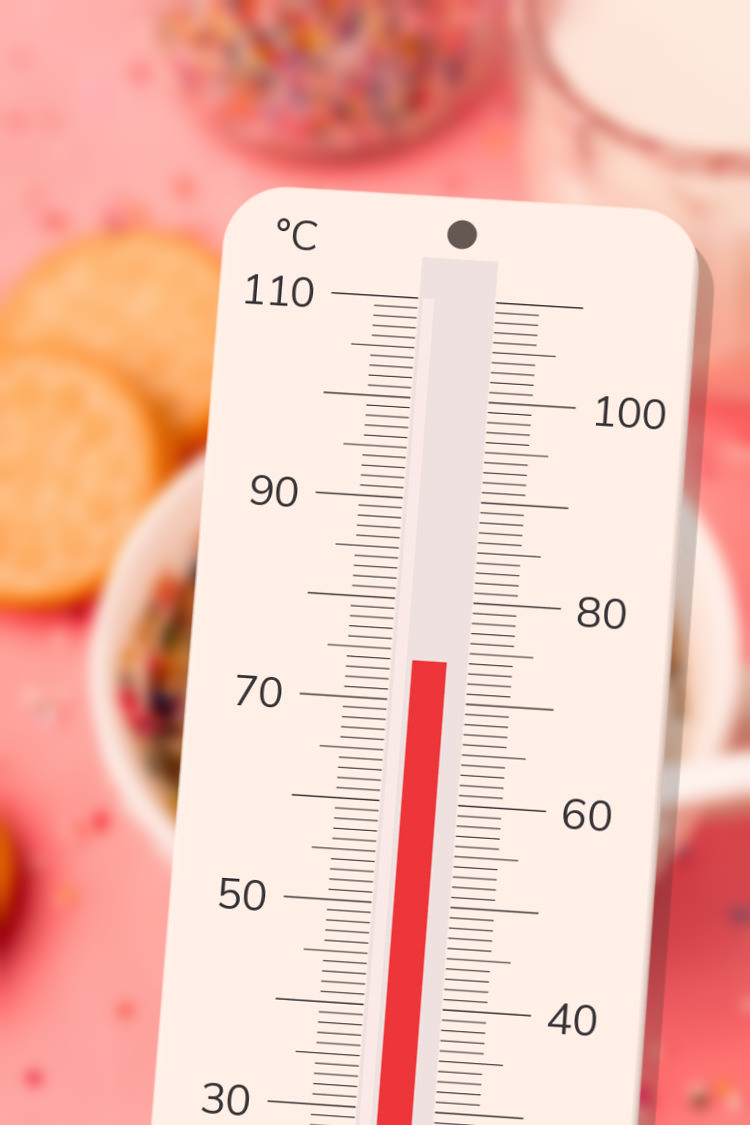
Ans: 74 °C
